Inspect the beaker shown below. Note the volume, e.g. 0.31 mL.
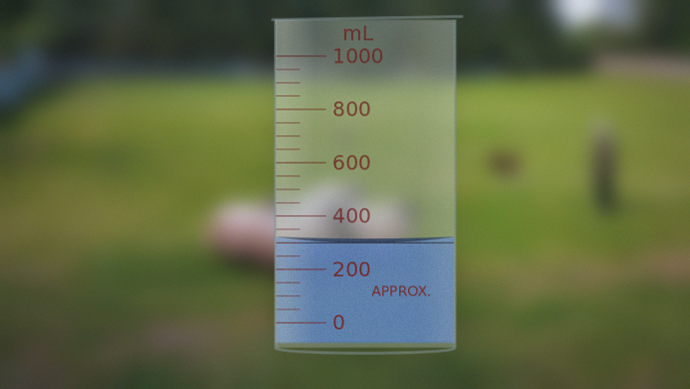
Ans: 300 mL
